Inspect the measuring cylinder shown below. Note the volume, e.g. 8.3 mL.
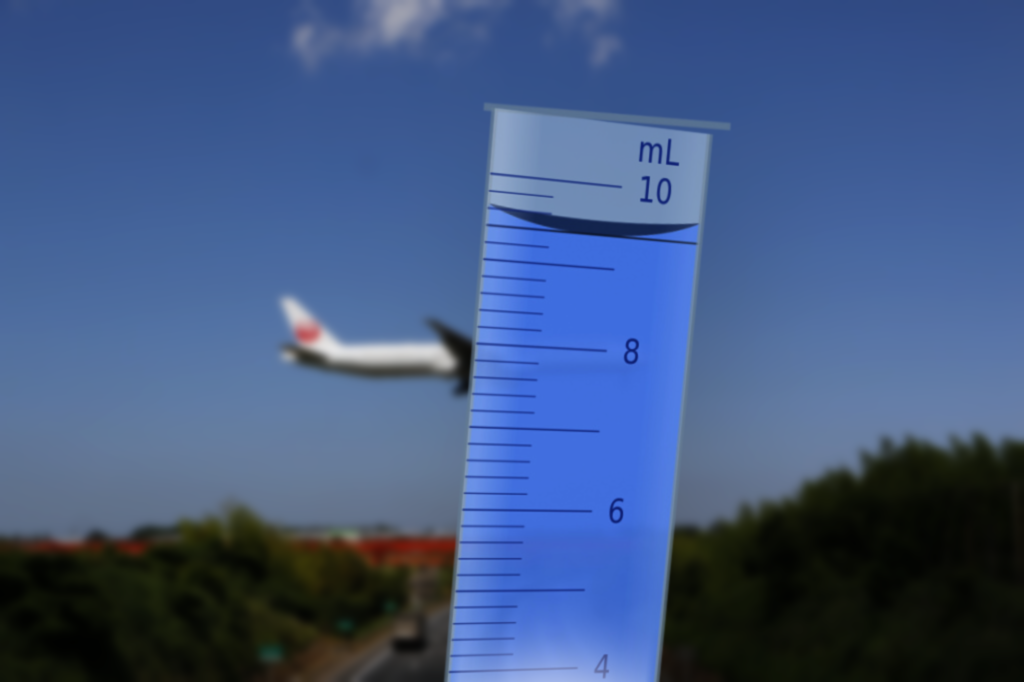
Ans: 9.4 mL
